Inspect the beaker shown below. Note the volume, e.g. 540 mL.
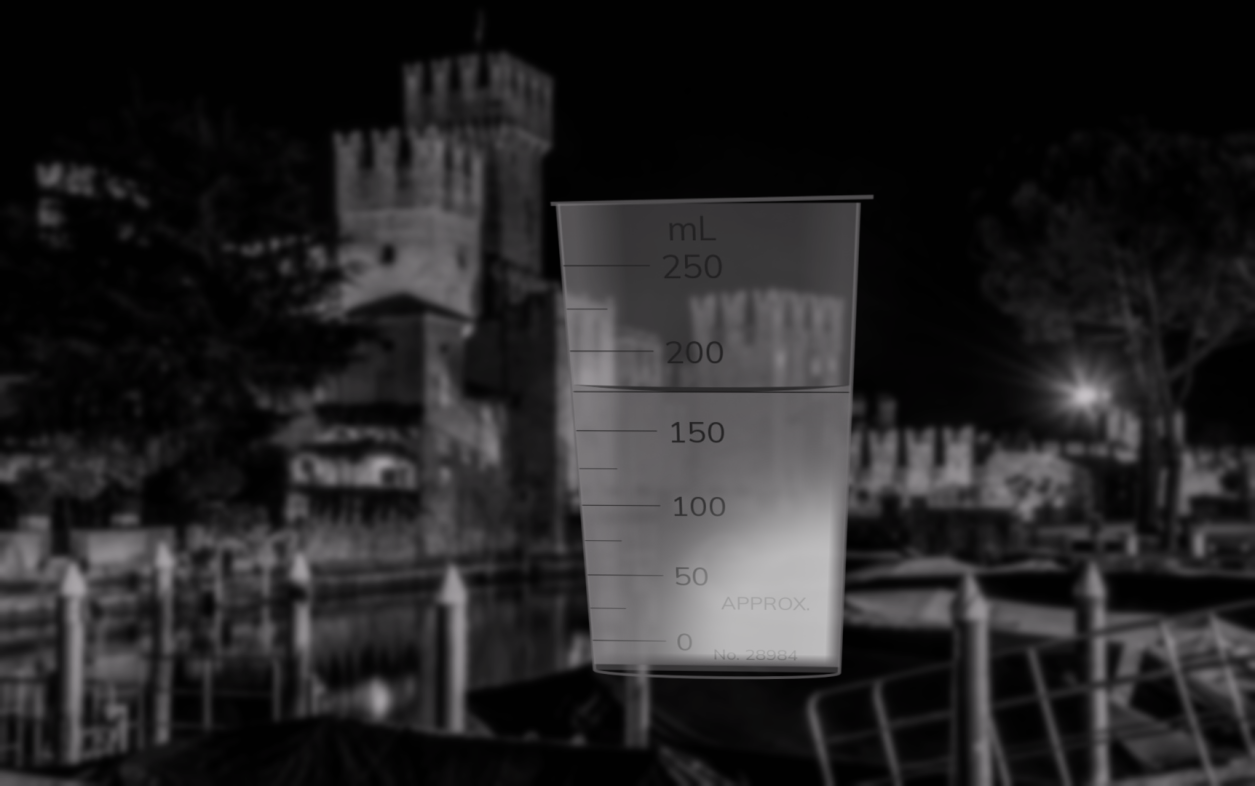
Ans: 175 mL
